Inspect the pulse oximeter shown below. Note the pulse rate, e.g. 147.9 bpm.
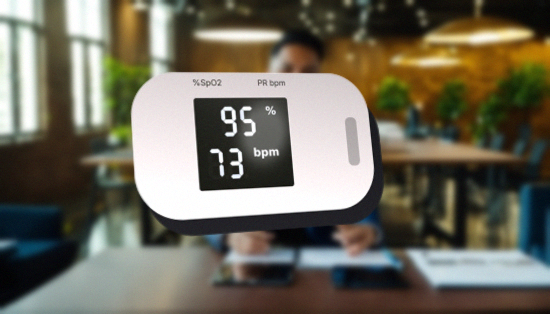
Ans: 73 bpm
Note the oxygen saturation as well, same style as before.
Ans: 95 %
